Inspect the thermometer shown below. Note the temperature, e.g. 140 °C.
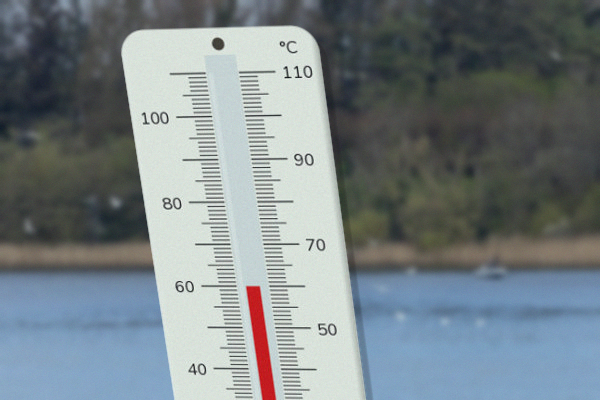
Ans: 60 °C
